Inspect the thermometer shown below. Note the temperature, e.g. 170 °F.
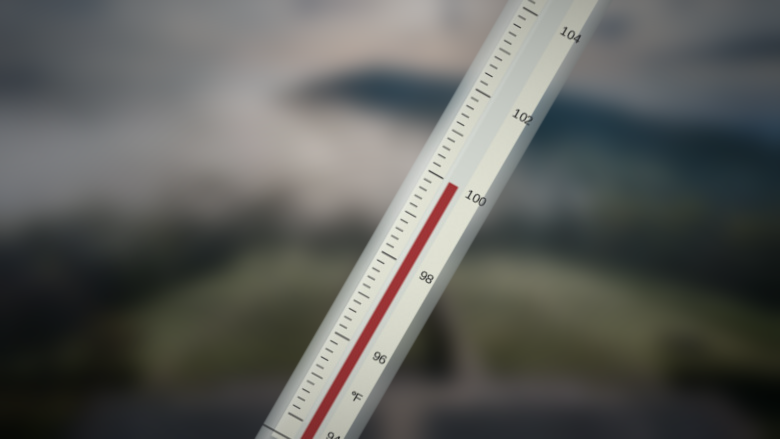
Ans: 100 °F
